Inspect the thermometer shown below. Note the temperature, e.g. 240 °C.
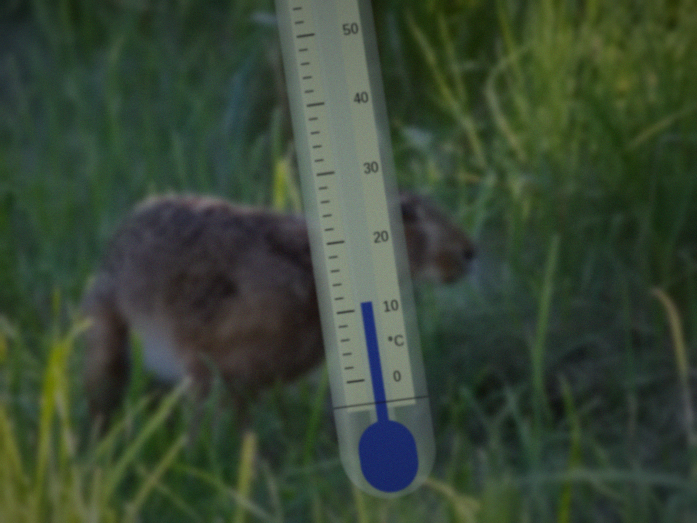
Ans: 11 °C
